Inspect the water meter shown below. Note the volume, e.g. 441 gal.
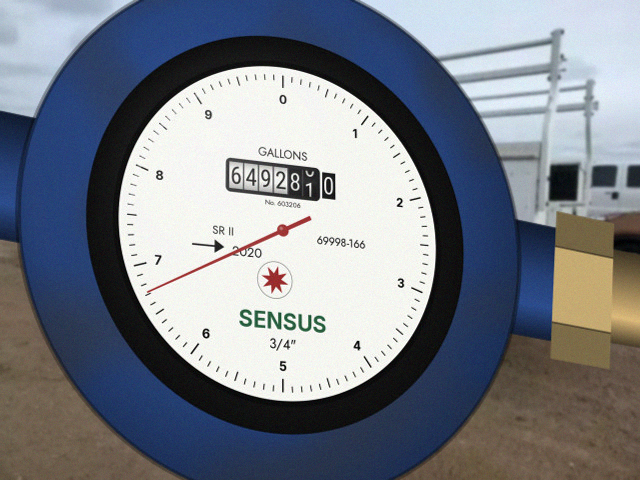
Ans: 6492806.7 gal
